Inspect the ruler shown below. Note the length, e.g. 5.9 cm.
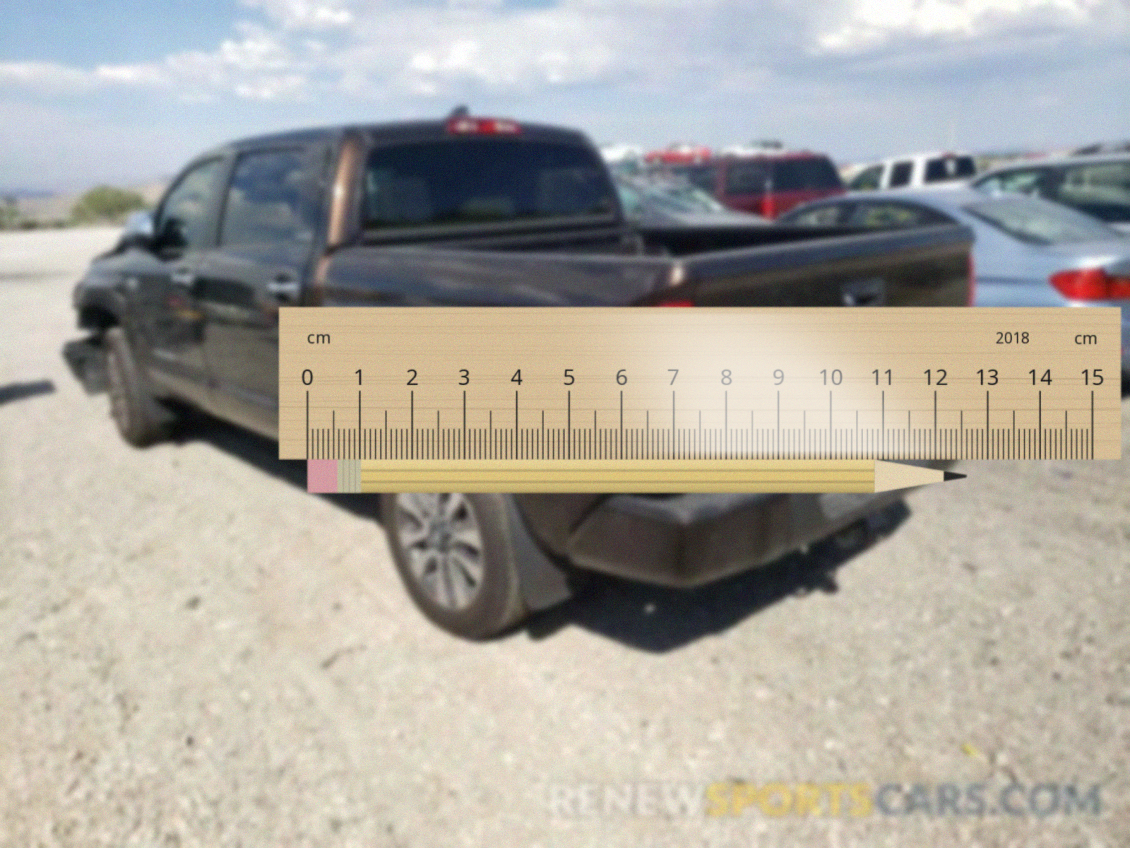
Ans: 12.6 cm
